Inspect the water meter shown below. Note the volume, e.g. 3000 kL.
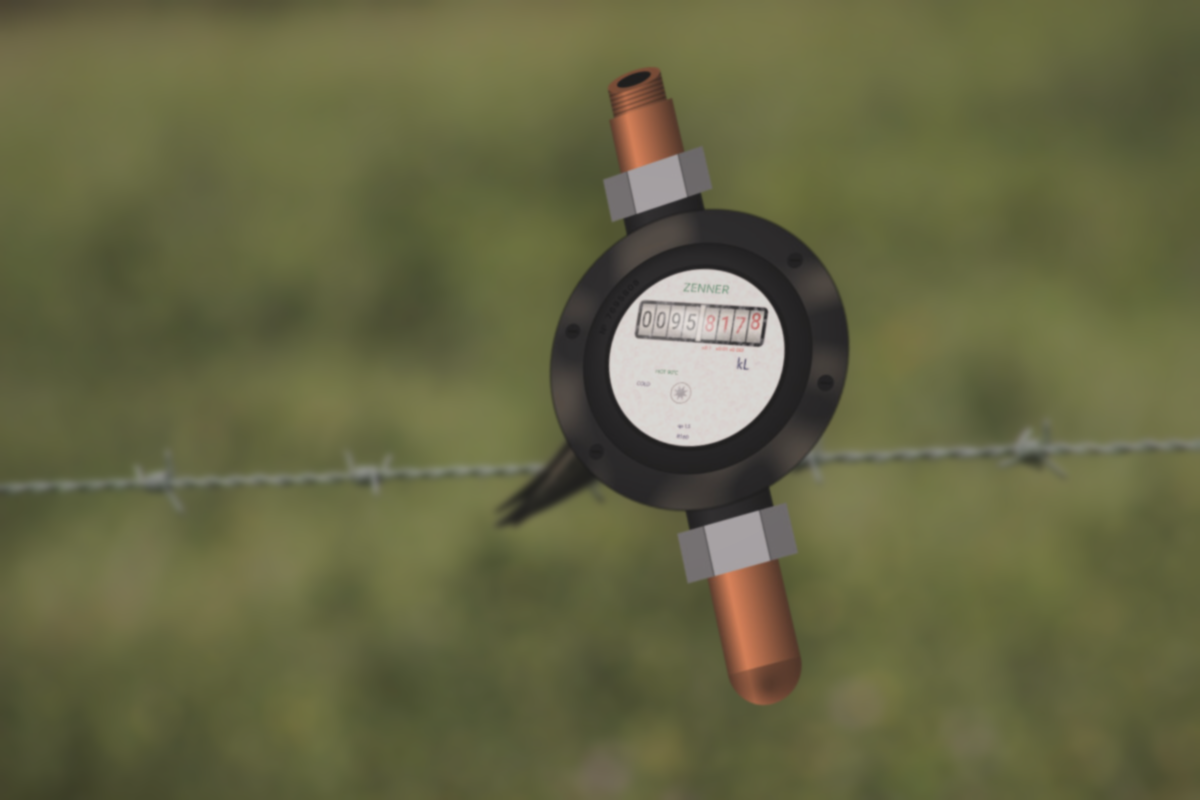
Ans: 95.8178 kL
